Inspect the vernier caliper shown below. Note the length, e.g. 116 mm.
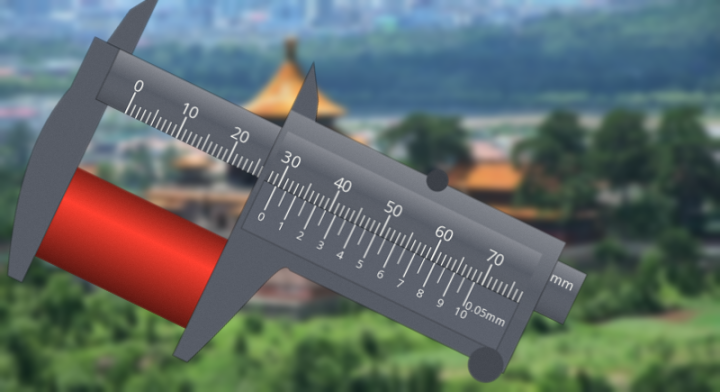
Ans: 29.6 mm
